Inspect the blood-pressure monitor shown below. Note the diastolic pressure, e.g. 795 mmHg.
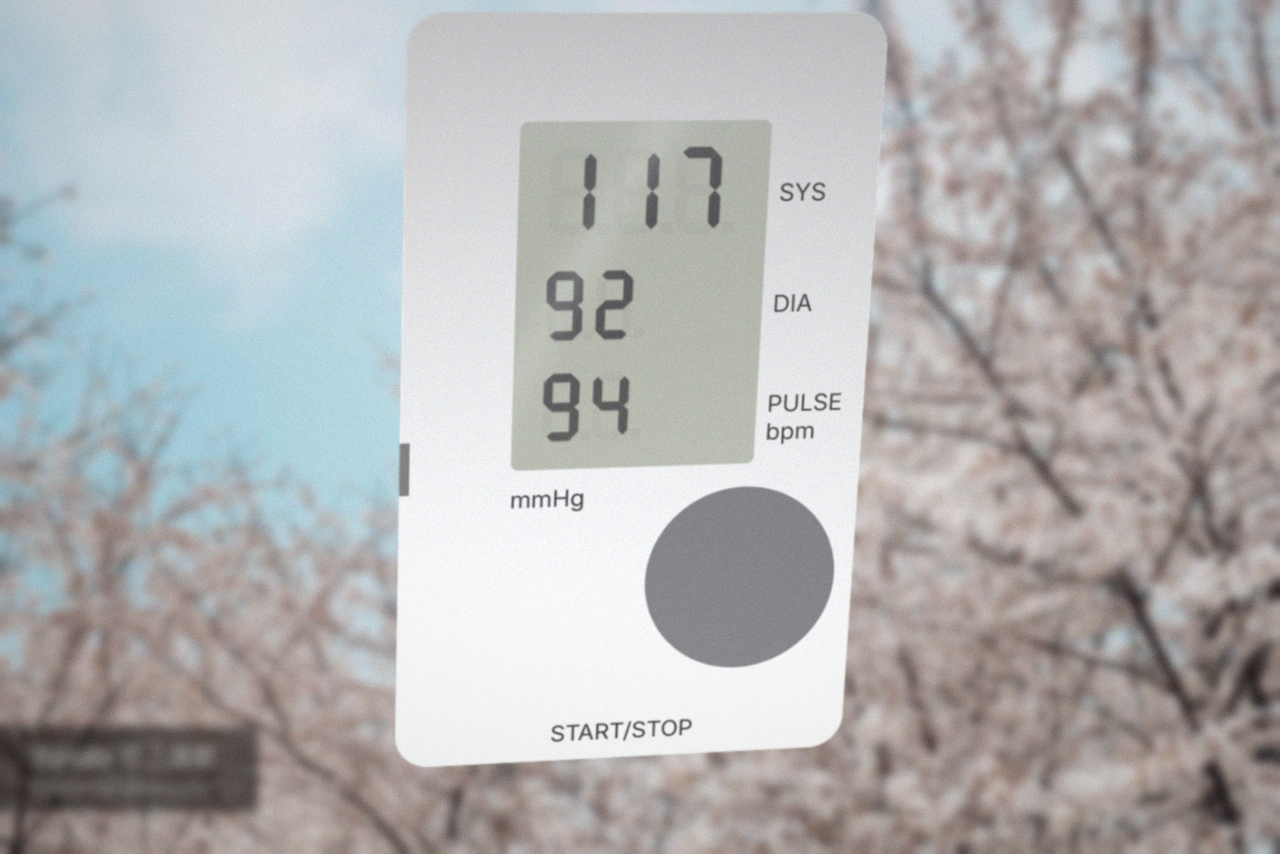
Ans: 92 mmHg
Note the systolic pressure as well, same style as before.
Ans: 117 mmHg
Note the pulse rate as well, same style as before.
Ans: 94 bpm
